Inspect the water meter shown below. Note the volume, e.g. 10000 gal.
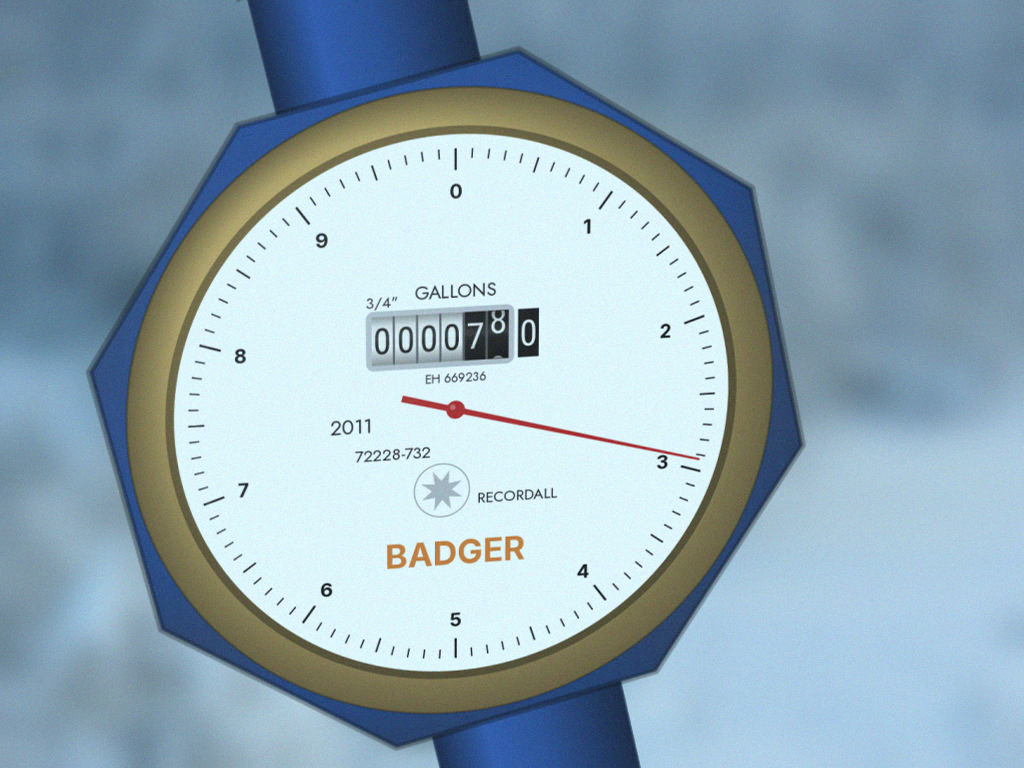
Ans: 782.9 gal
